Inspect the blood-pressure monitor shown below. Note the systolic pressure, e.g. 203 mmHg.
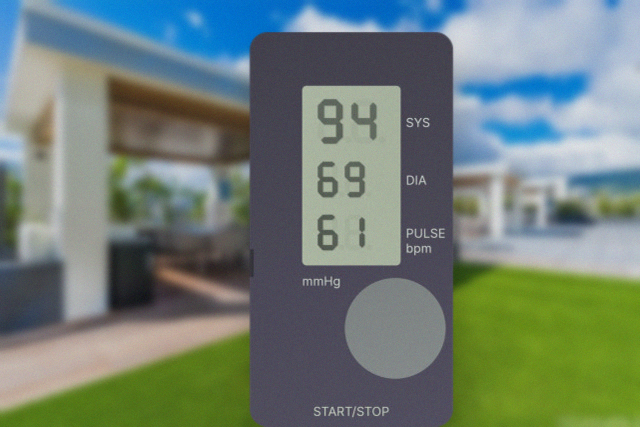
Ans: 94 mmHg
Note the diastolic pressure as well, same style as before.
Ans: 69 mmHg
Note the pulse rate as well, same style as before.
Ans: 61 bpm
